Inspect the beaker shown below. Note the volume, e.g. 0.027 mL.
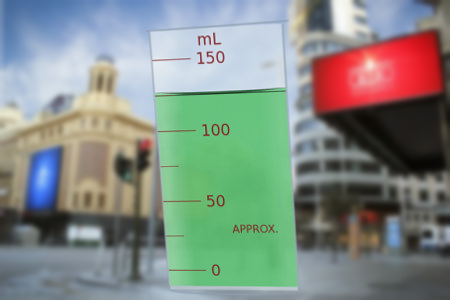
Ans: 125 mL
